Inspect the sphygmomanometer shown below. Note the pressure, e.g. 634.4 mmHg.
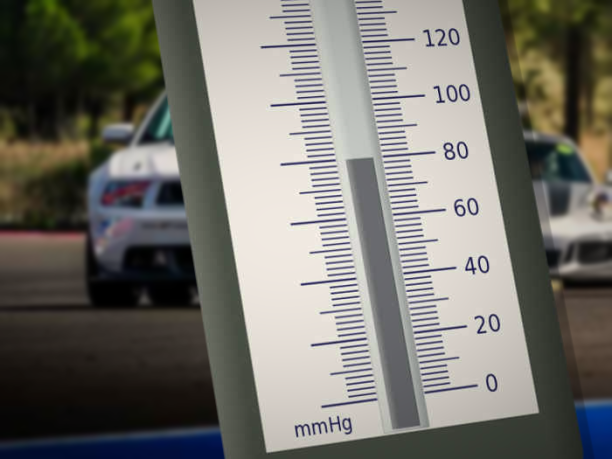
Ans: 80 mmHg
